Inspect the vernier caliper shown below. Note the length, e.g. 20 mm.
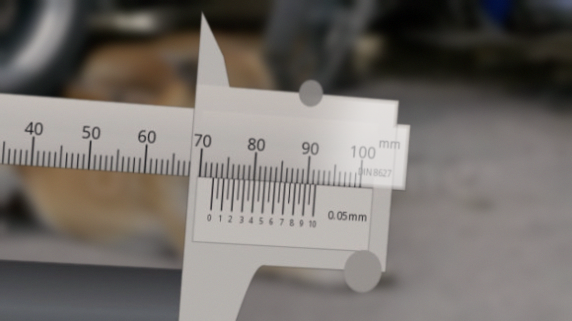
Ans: 72.5 mm
